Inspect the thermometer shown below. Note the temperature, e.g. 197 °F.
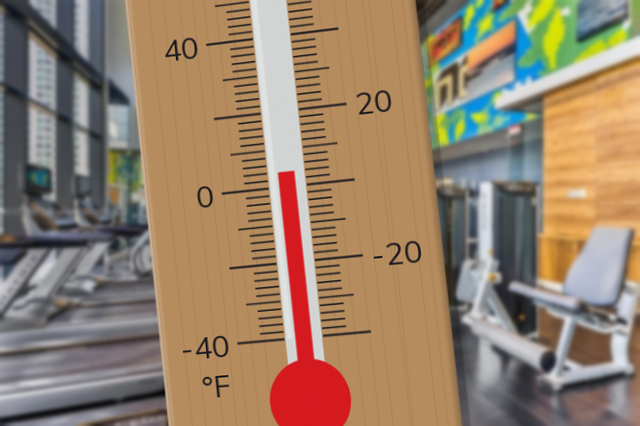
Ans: 4 °F
